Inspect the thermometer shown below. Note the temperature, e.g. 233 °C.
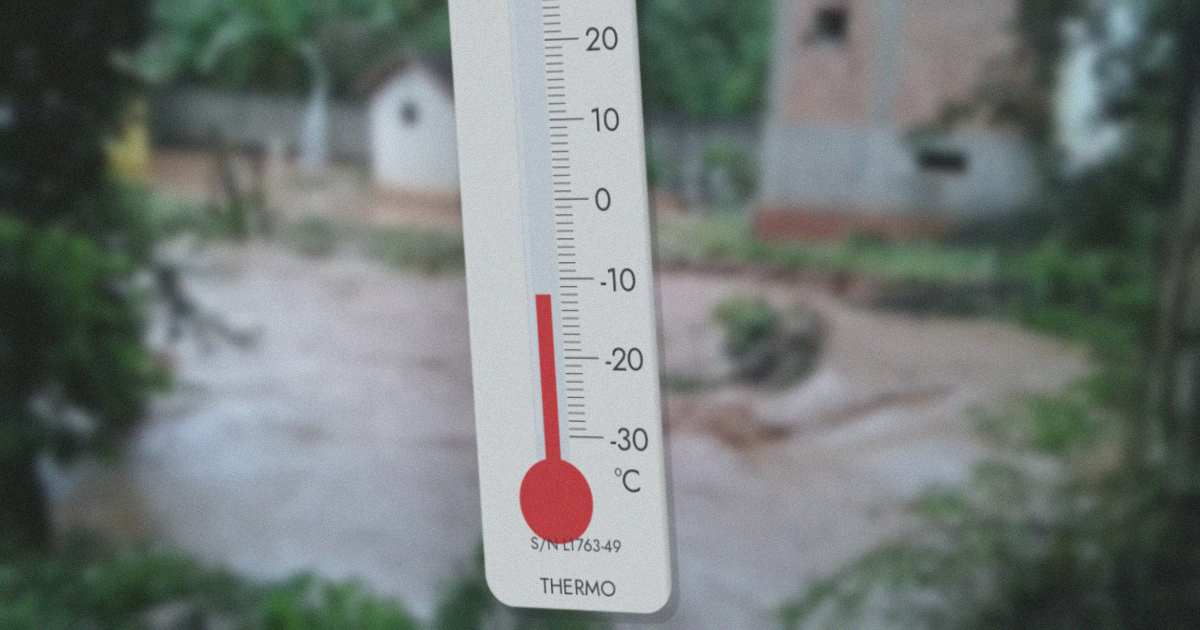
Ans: -12 °C
